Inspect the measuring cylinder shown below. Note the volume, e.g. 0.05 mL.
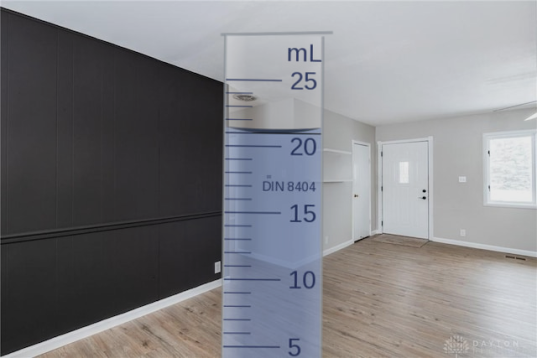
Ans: 21 mL
